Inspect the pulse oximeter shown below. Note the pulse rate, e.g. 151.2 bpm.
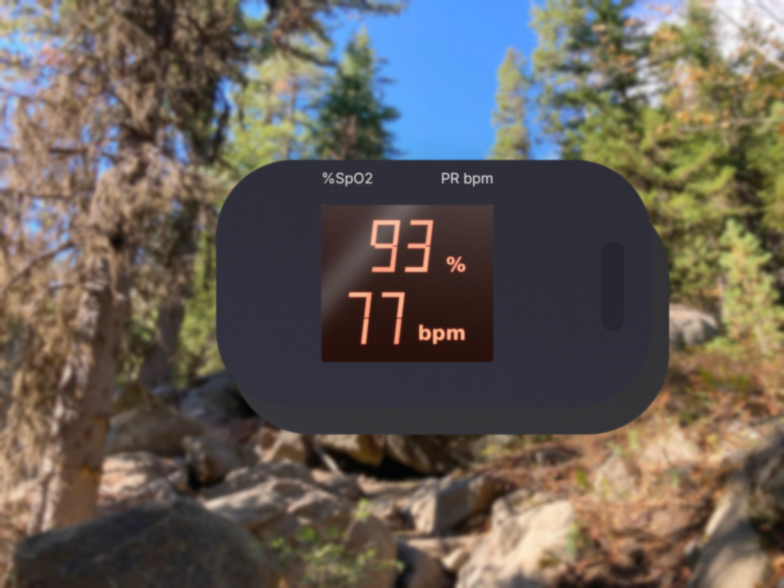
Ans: 77 bpm
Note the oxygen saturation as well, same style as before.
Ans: 93 %
